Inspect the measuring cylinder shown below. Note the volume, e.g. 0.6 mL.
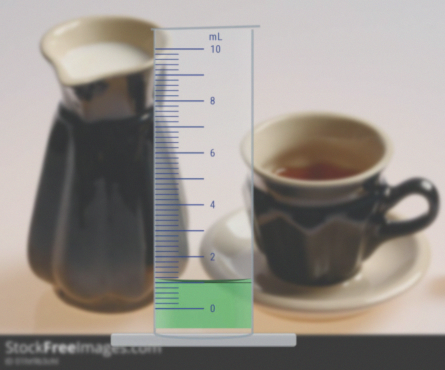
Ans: 1 mL
